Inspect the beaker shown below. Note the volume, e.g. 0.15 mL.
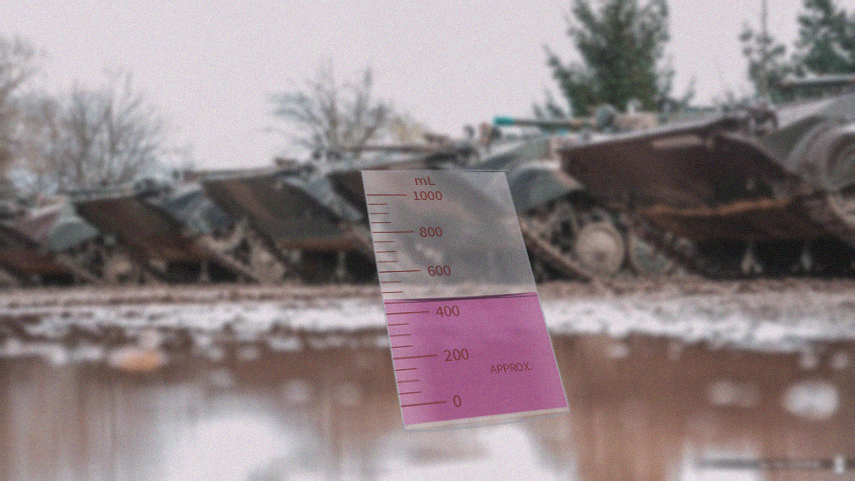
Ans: 450 mL
